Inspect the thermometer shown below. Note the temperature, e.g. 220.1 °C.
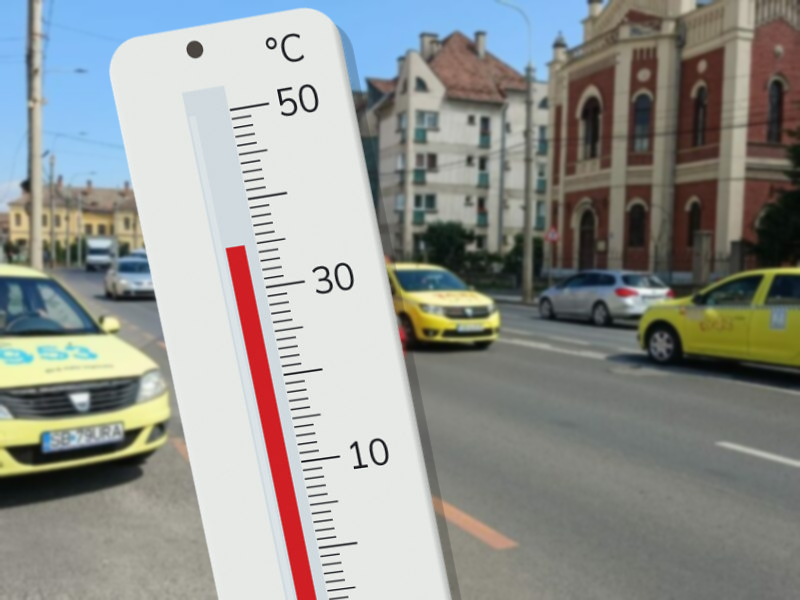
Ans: 35 °C
